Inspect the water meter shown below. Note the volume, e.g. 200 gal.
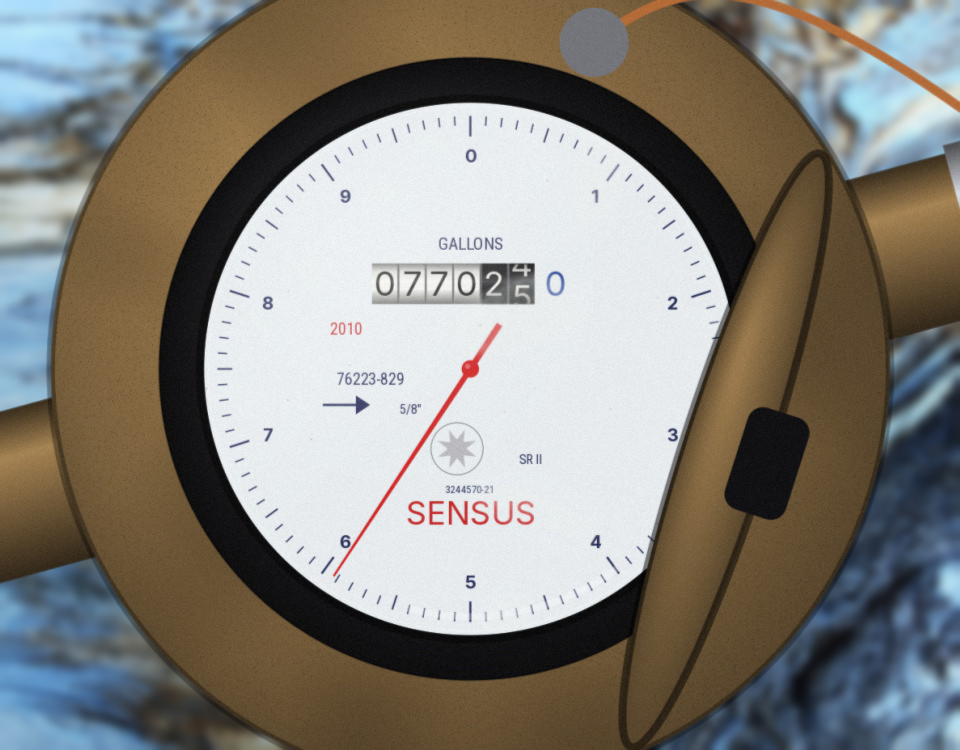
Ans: 770245.9 gal
